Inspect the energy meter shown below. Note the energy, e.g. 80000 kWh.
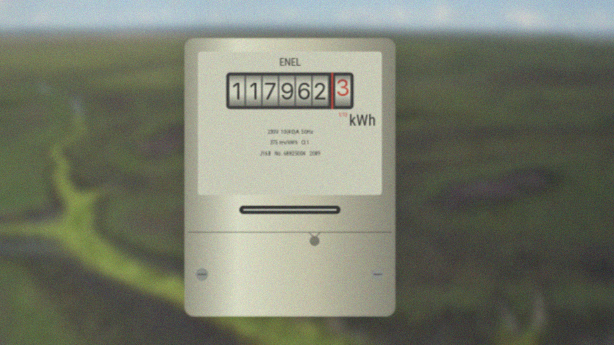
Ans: 117962.3 kWh
